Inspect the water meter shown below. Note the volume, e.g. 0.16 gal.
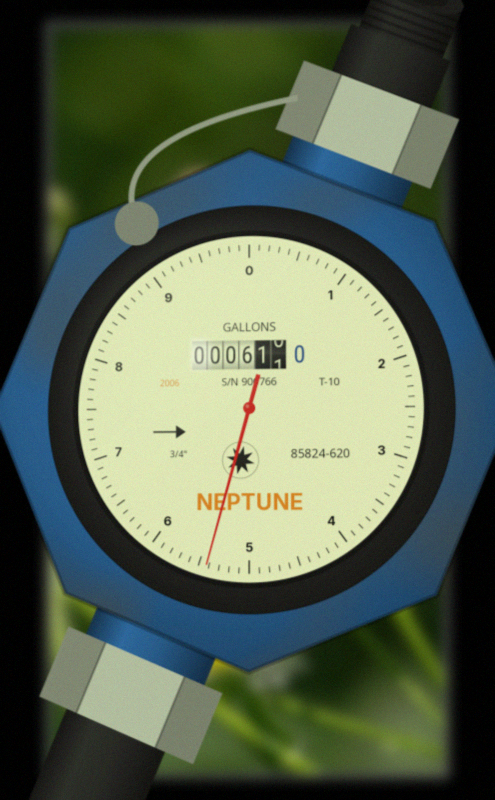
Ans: 6105.4 gal
